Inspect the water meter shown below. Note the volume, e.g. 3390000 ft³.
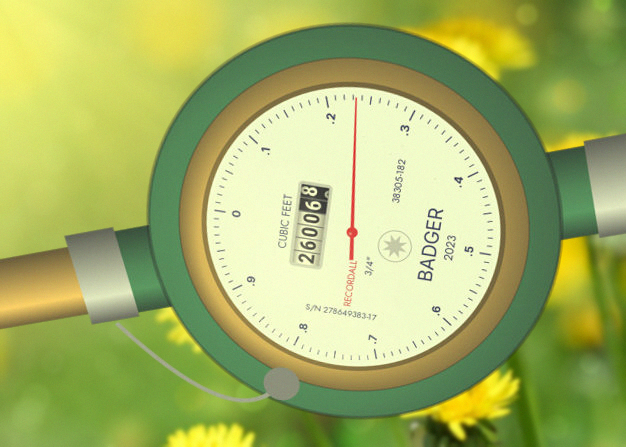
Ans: 260068.23 ft³
